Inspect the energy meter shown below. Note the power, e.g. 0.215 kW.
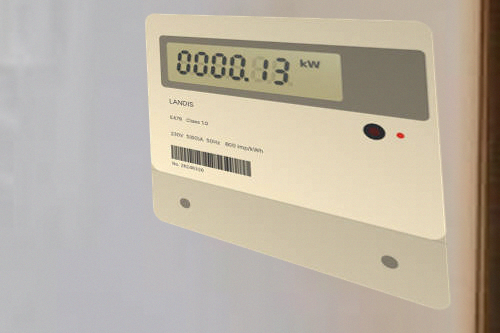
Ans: 0.13 kW
